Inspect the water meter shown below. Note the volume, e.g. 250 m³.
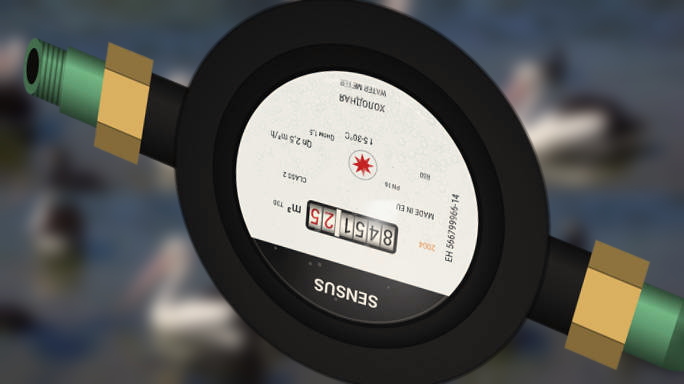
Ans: 8451.25 m³
